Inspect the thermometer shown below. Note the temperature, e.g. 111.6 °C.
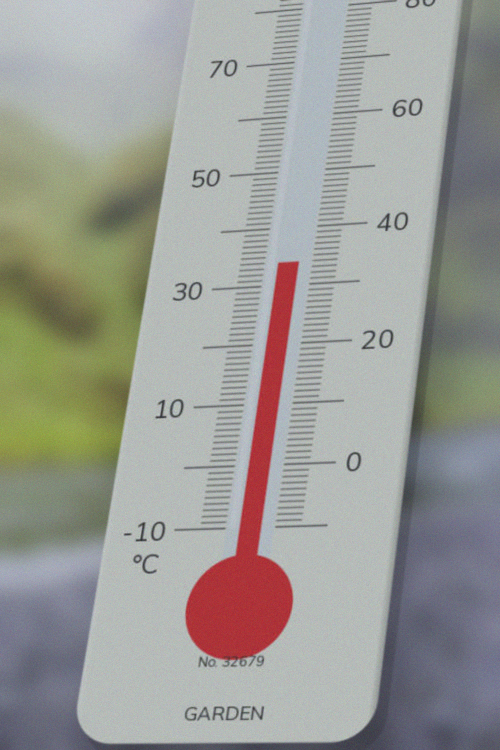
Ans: 34 °C
